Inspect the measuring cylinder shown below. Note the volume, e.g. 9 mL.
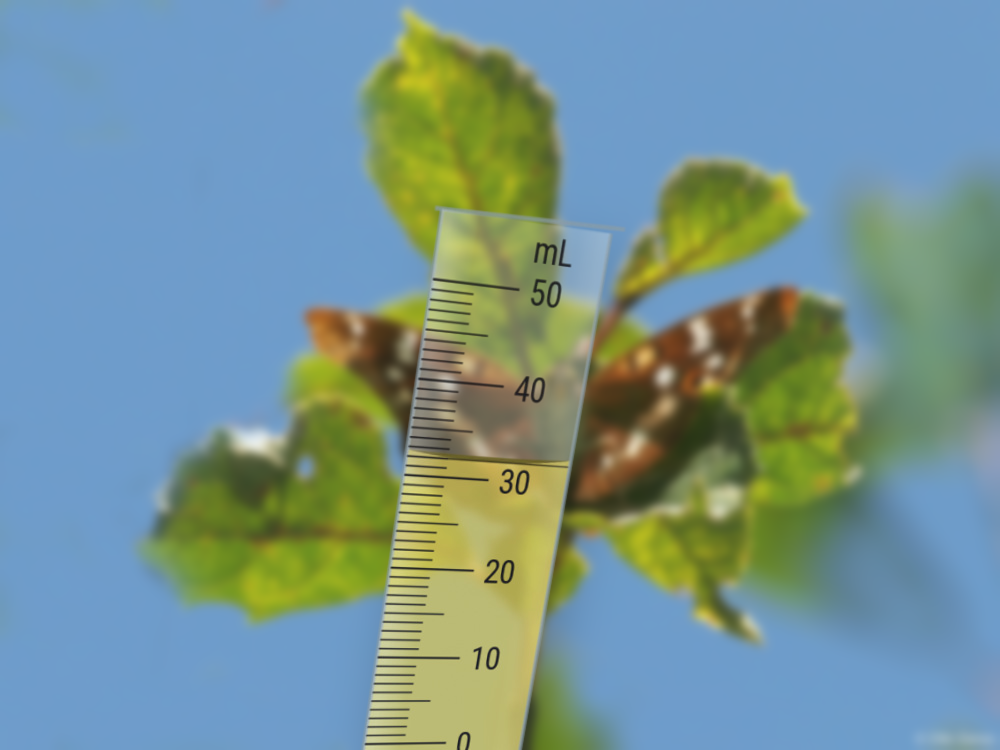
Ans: 32 mL
